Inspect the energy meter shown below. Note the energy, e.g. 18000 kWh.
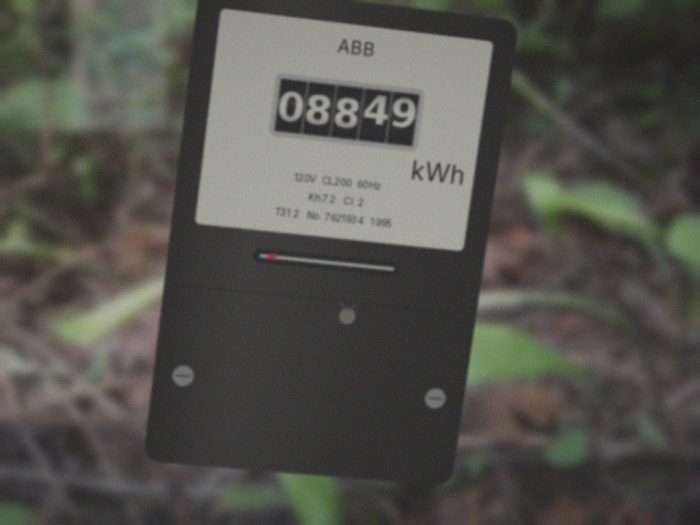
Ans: 8849 kWh
